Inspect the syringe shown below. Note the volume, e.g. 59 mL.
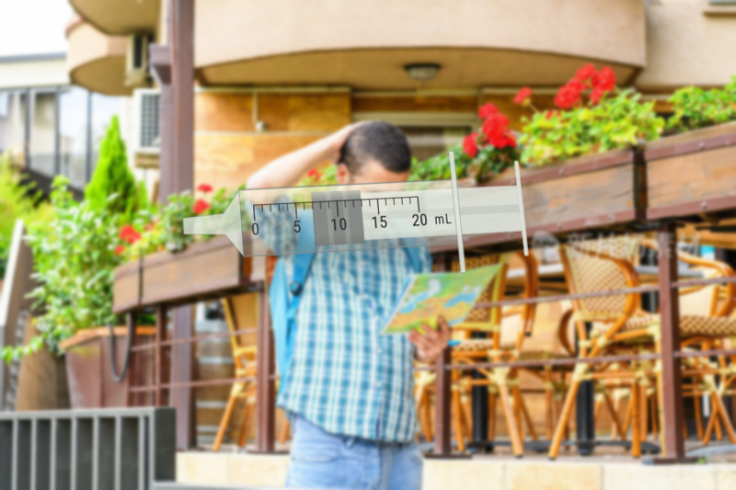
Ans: 7 mL
